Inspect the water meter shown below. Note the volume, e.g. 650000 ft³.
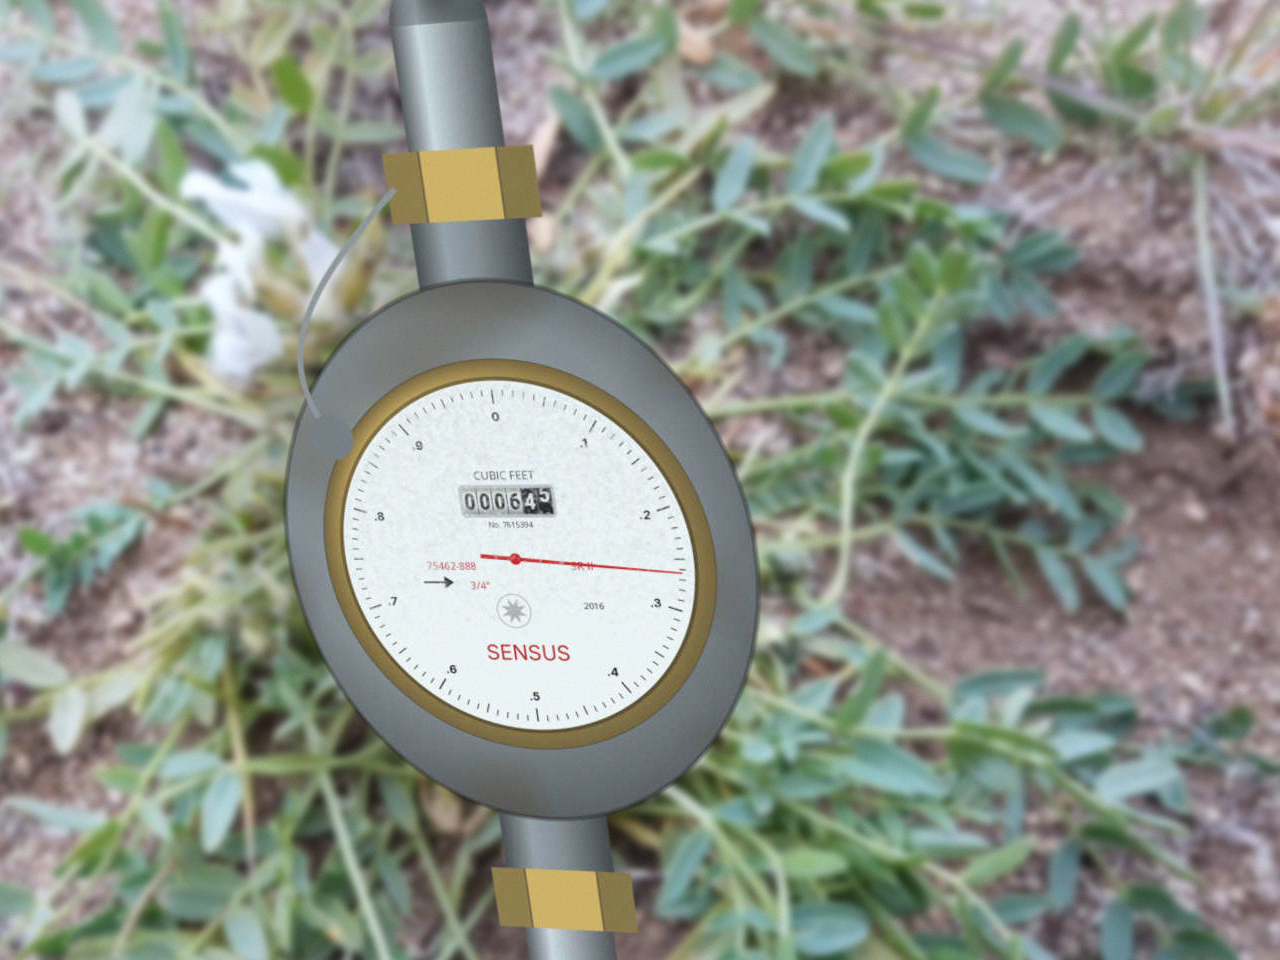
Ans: 645.26 ft³
